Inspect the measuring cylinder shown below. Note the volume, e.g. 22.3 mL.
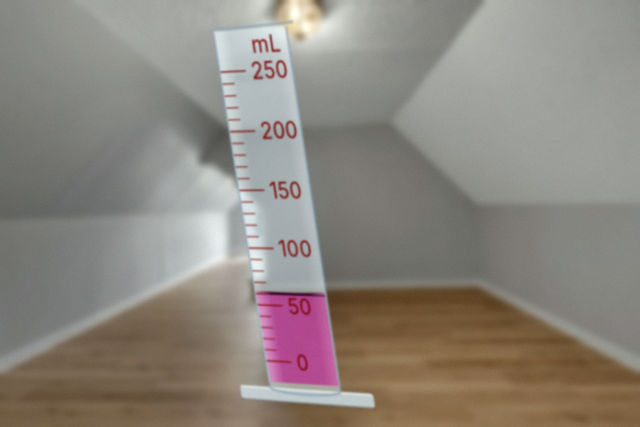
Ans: 60 mL
